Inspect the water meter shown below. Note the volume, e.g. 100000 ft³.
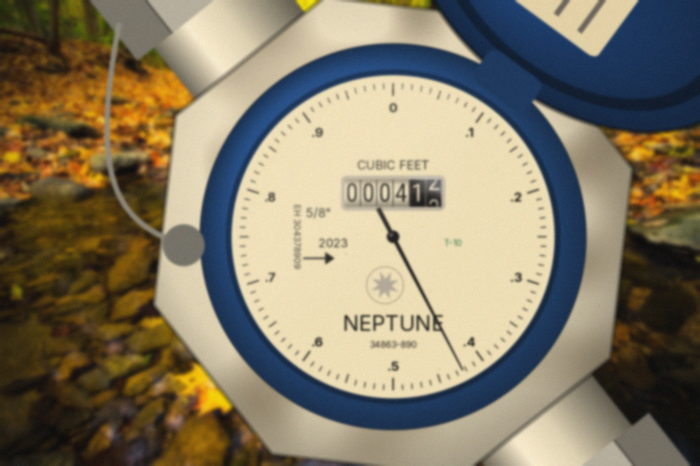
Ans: 412.42 ft³
